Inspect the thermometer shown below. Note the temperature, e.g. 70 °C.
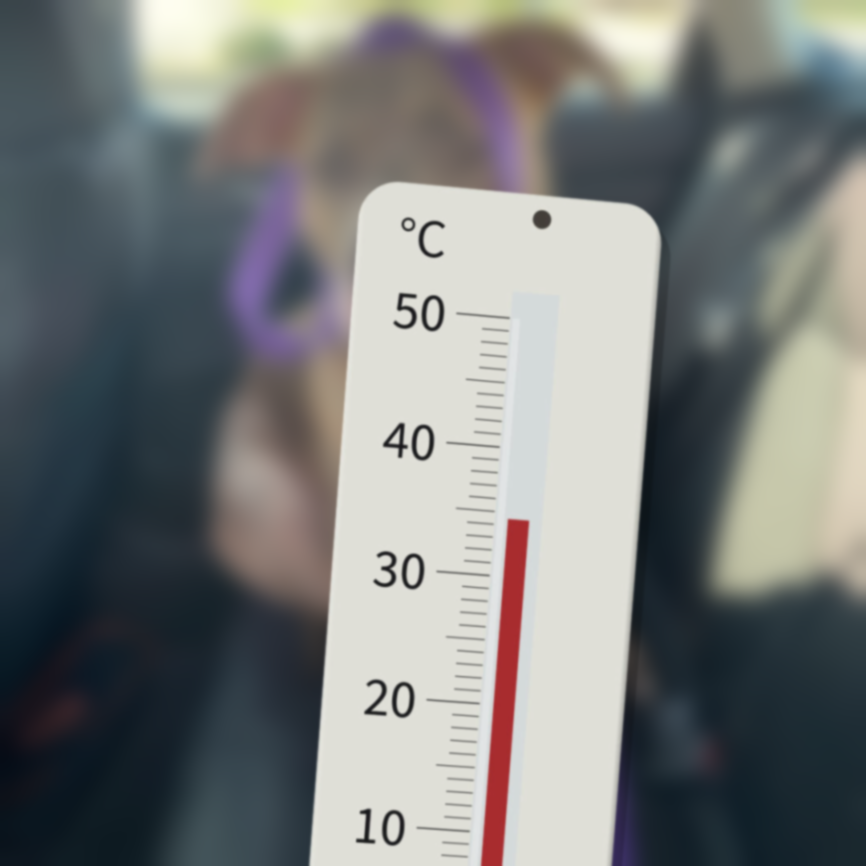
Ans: 34.5 °C
